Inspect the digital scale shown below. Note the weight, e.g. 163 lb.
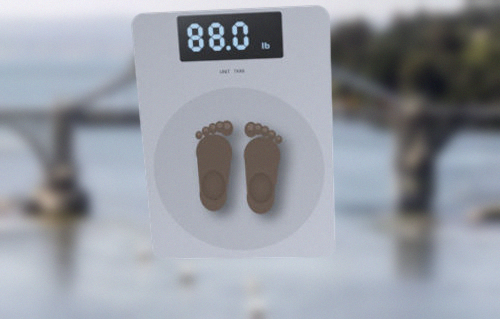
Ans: 88.0 lb
